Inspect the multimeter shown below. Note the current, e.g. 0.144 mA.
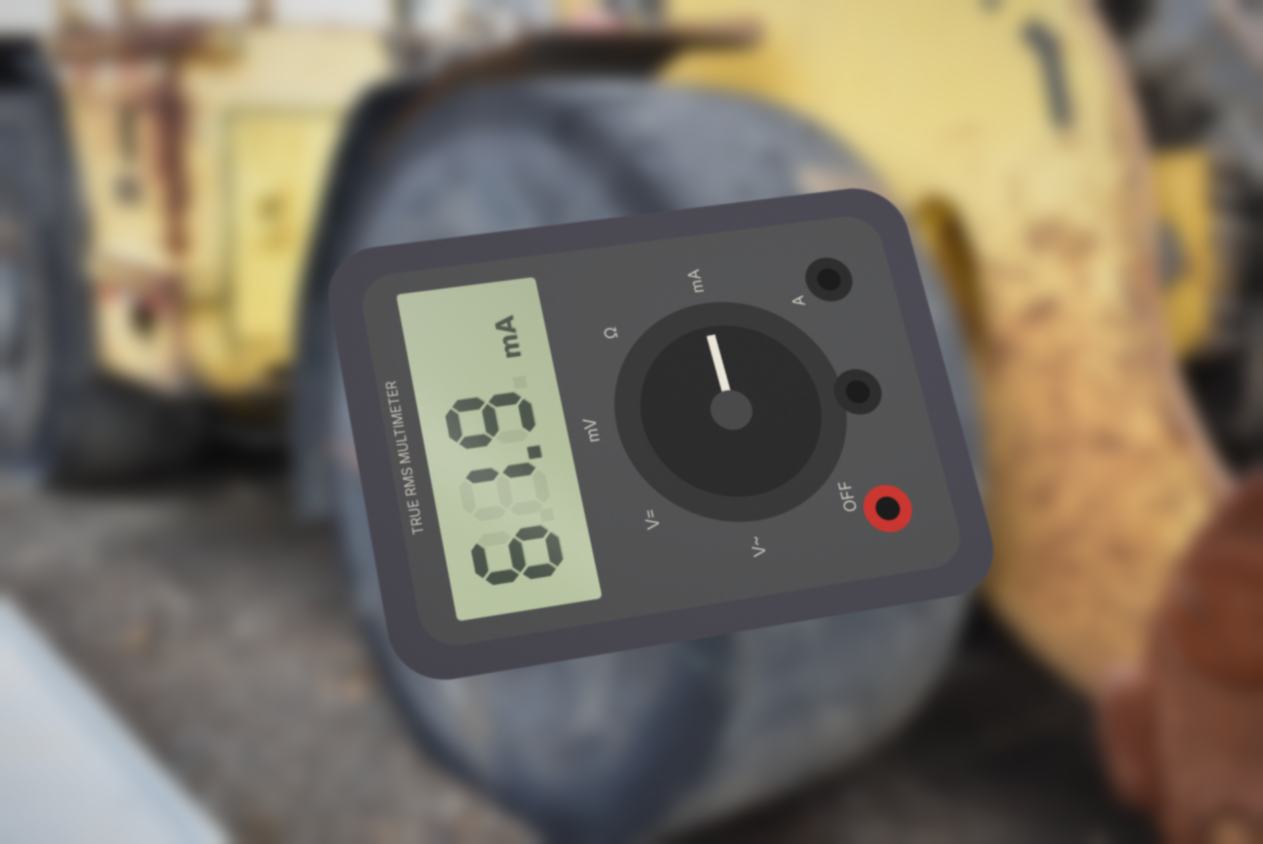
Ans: 61.9 mA
